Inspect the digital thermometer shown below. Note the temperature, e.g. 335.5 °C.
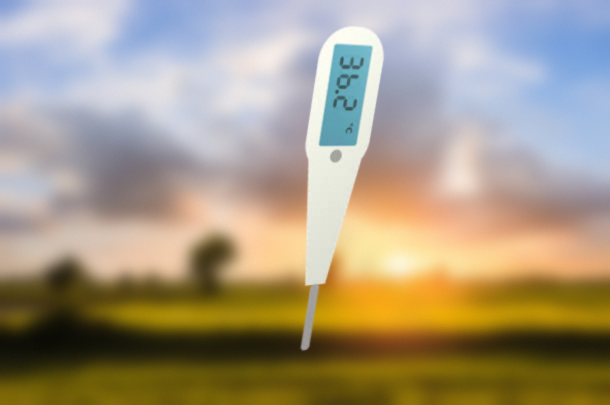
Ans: 36.2 °C
